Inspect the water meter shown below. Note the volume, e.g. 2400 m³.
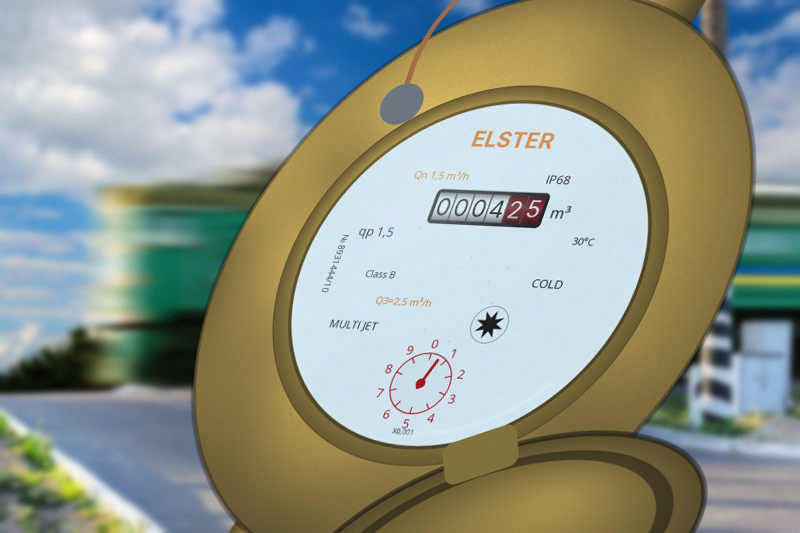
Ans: 4.250 m³
